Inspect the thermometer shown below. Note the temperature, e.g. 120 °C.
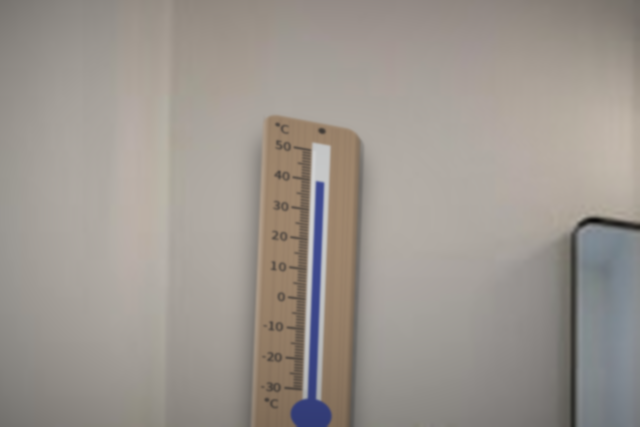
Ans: 40 °C
